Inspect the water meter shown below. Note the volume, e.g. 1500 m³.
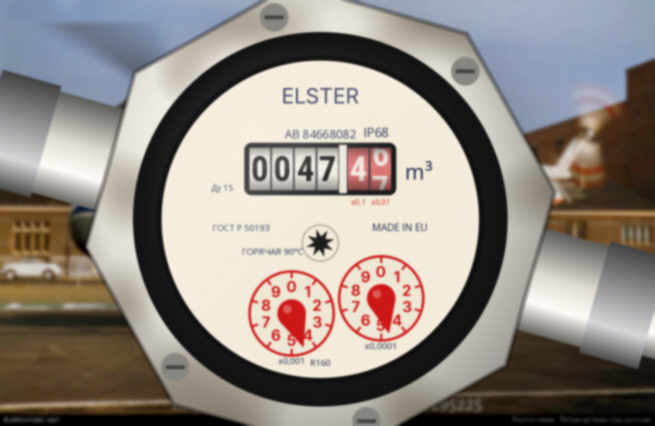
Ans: 47.4644 m³
